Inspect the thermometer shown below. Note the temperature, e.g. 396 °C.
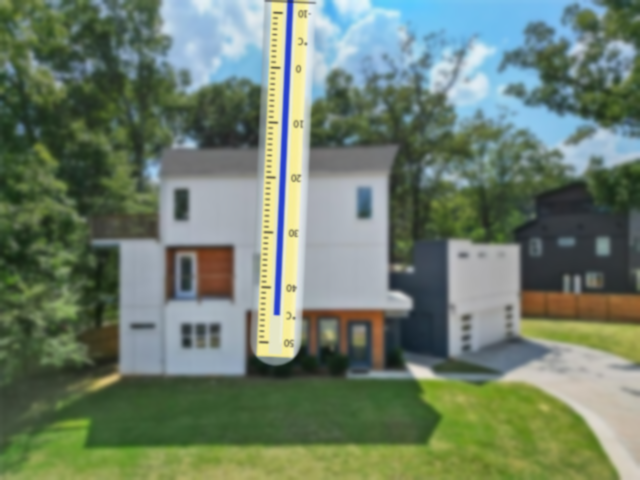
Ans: 45 °C
